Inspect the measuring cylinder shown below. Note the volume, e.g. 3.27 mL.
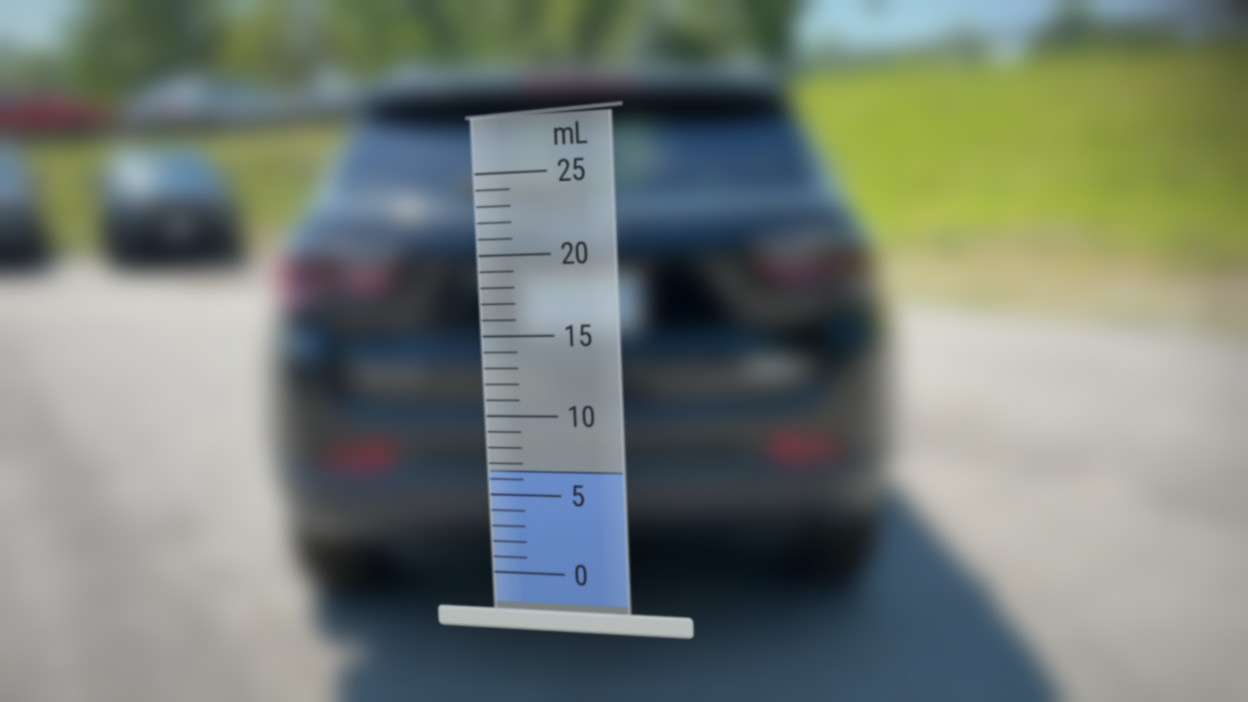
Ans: 6.5 mL
